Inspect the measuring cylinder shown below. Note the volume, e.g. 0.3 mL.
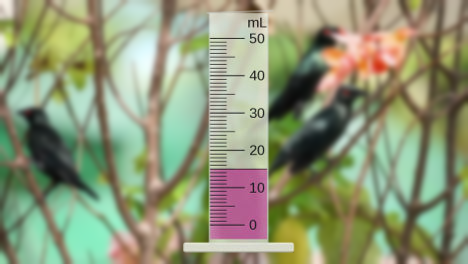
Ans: 15 mL
